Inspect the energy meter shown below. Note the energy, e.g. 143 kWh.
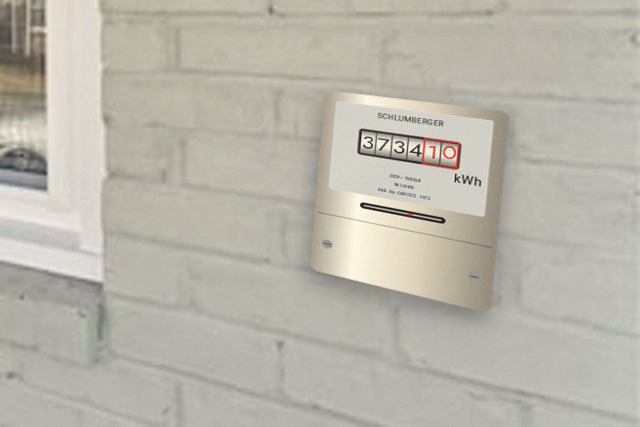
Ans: 3734.10 kWh
